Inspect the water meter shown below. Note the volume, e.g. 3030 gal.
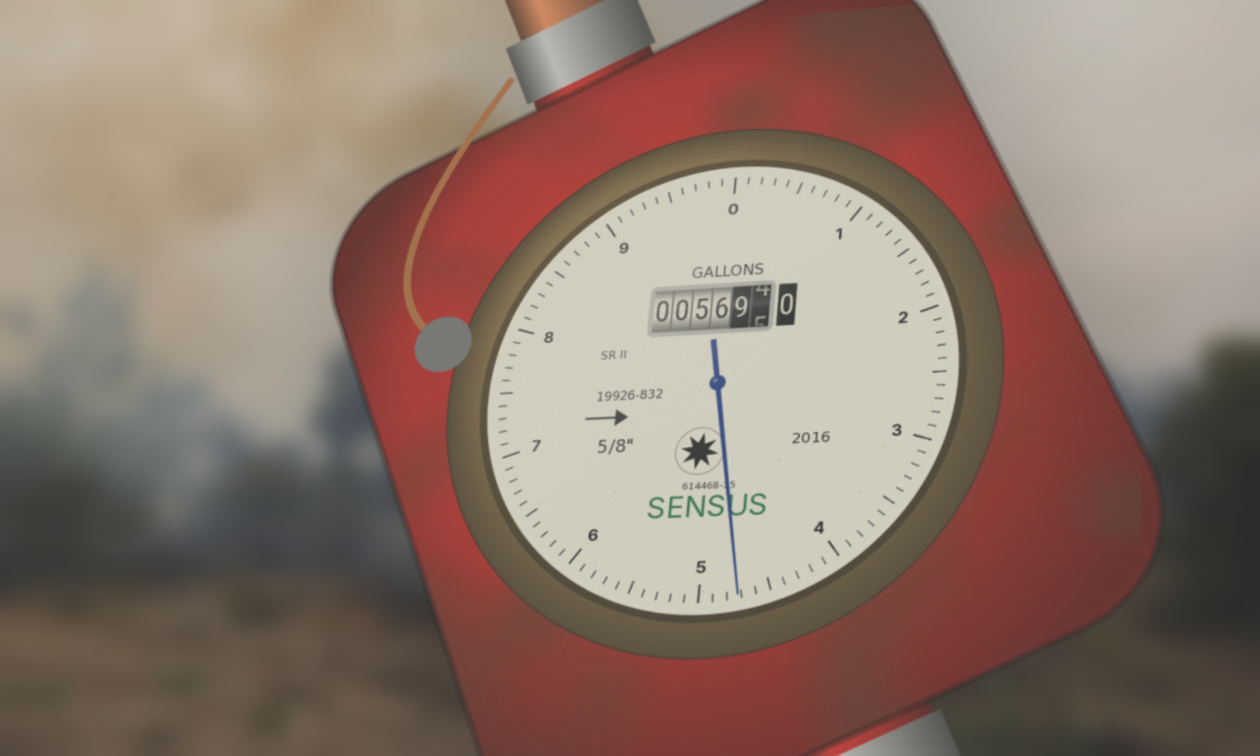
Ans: 56944.7 gal
